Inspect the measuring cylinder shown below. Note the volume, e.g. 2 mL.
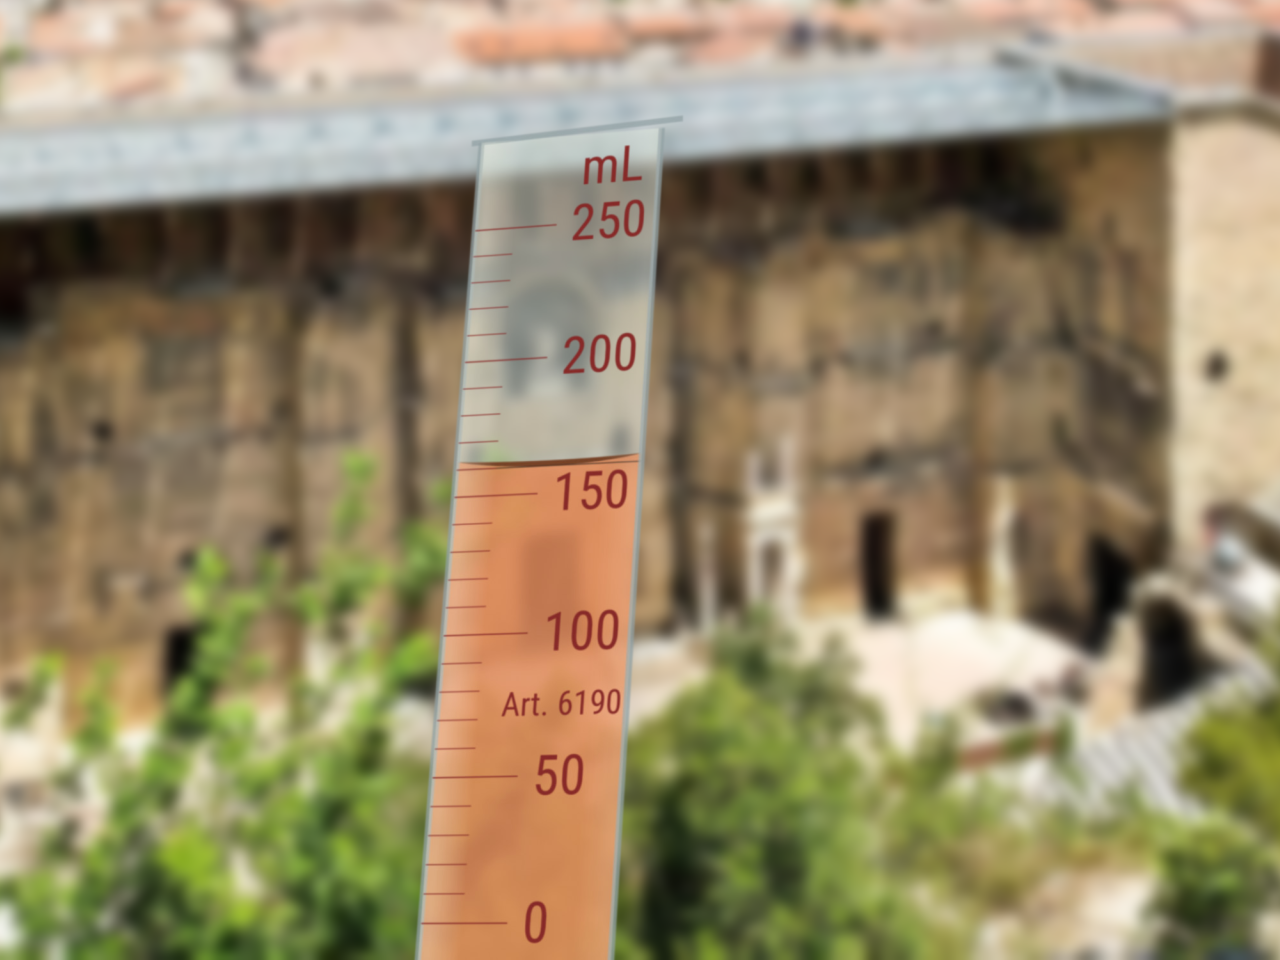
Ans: 160 mL
